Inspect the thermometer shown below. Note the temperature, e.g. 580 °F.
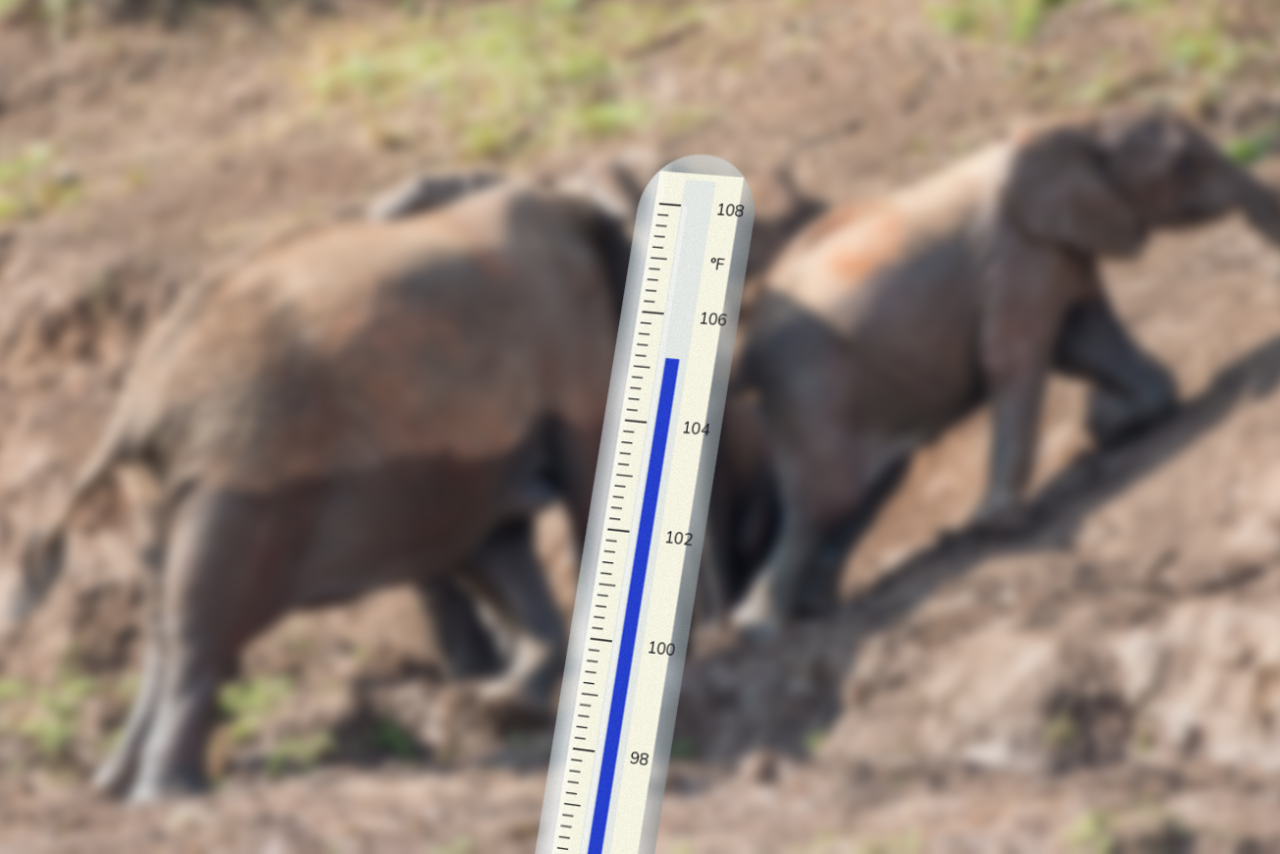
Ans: 105.2 °F
